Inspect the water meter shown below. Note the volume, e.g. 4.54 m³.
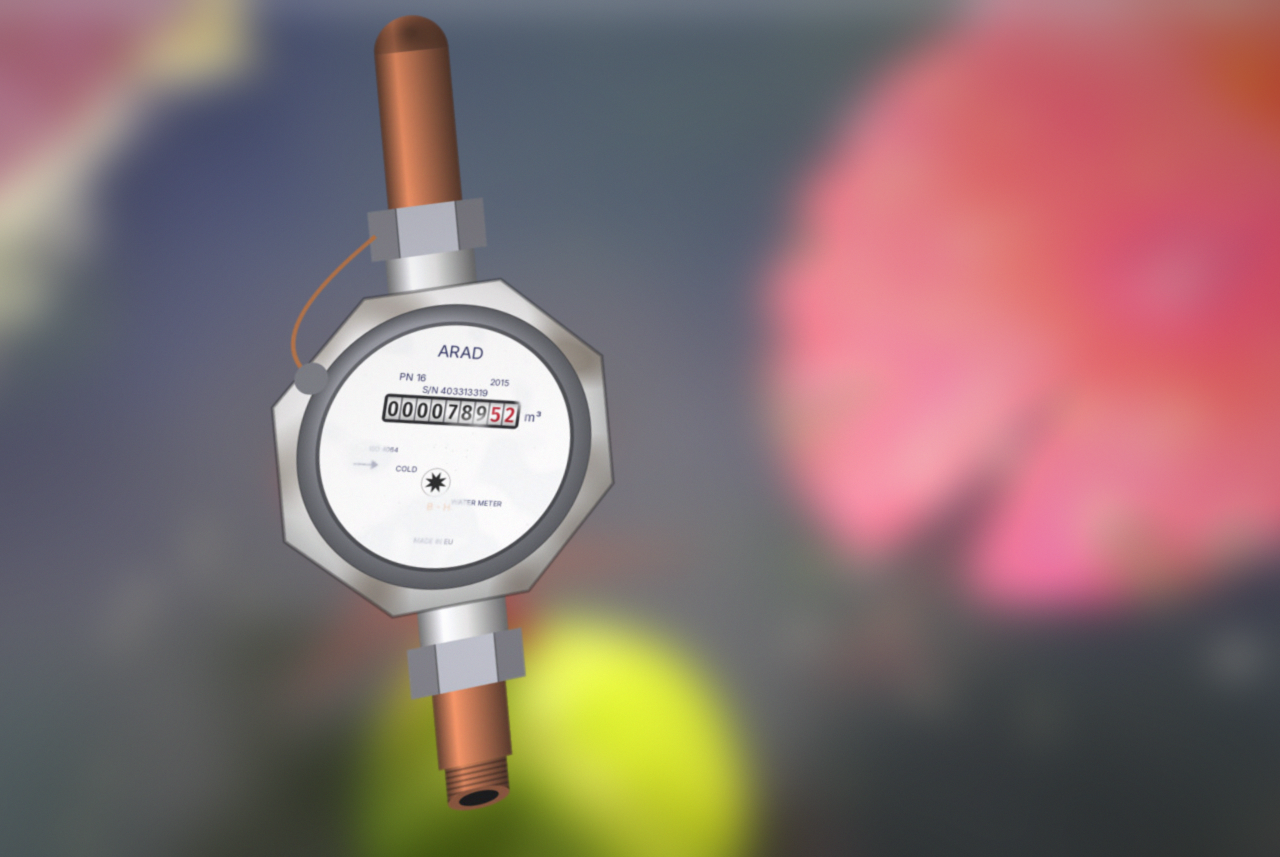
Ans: 789.52 m³
